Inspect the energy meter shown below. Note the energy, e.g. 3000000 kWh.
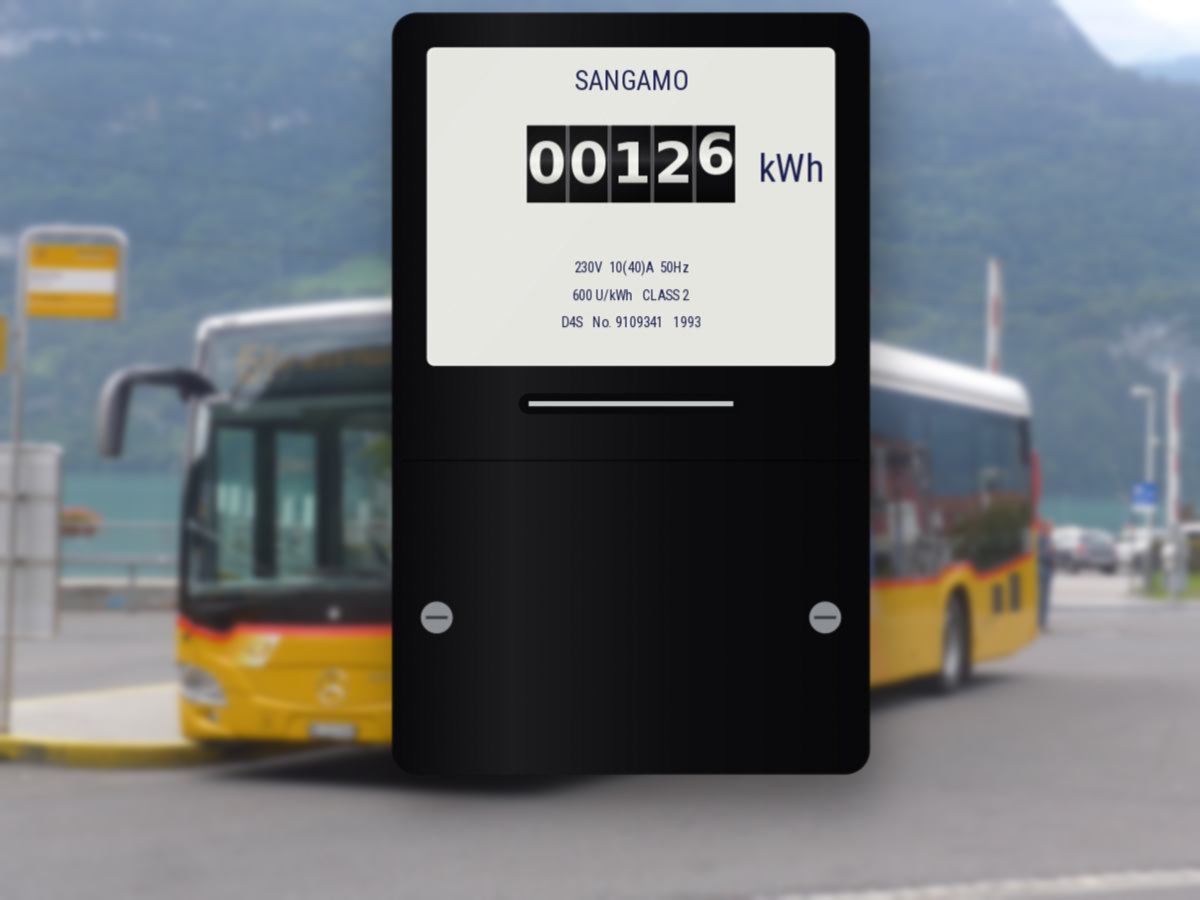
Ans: 126 kWh
